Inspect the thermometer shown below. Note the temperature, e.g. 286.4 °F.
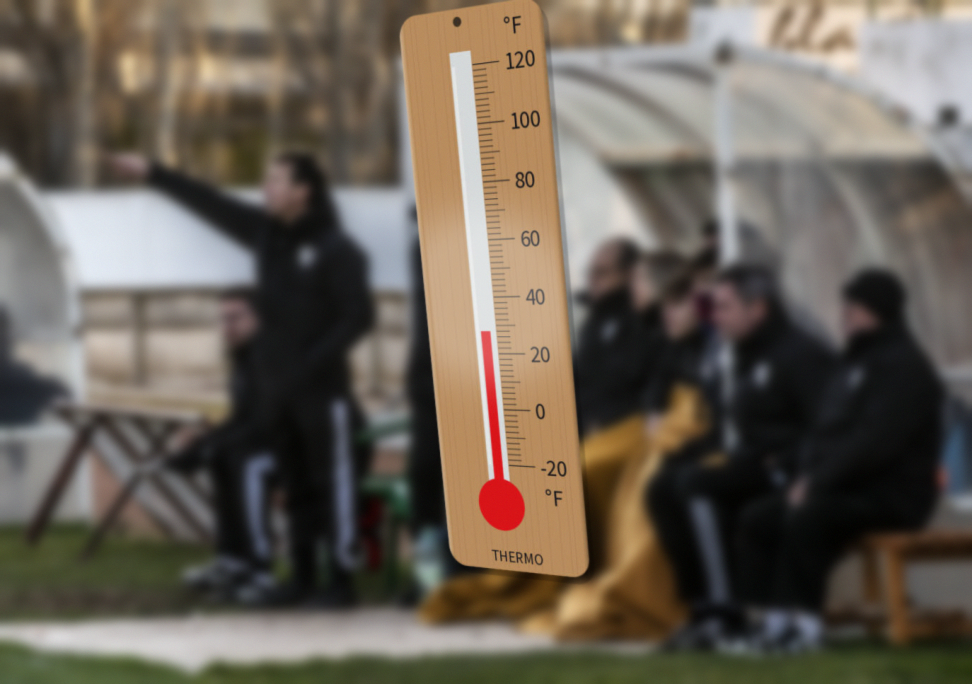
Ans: 28 °F
